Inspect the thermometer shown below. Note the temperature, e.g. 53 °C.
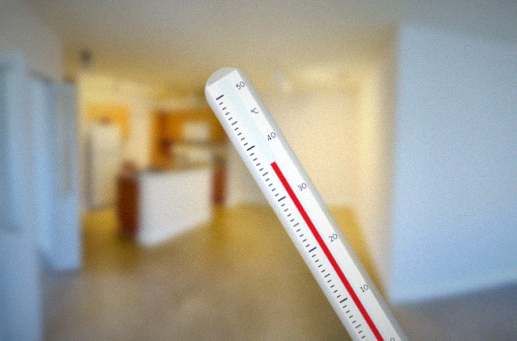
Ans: 36 °C
